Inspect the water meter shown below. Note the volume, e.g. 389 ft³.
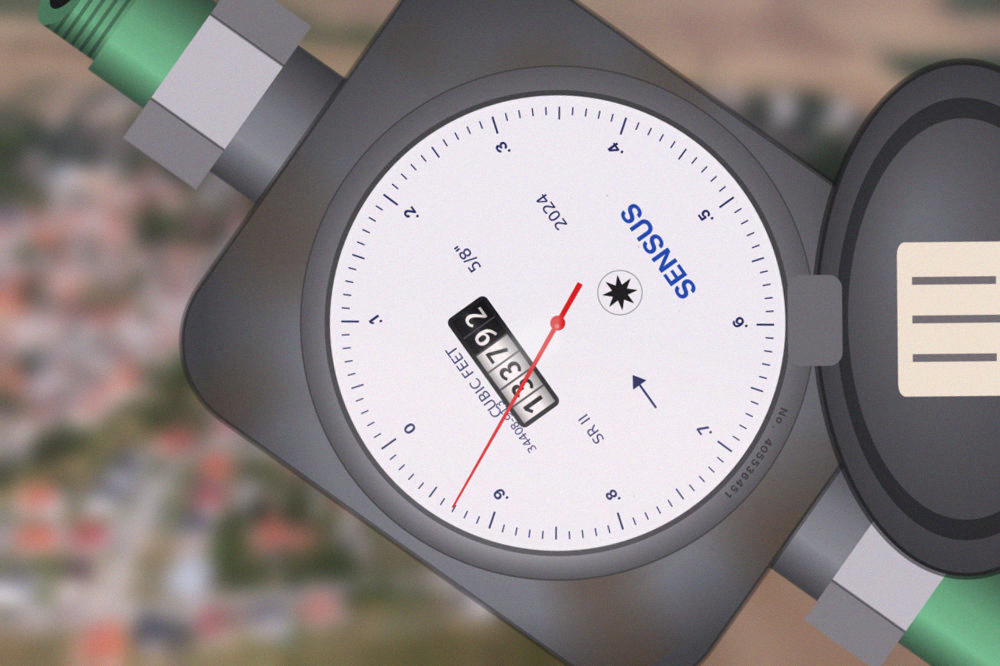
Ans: 133791.93 ft³
